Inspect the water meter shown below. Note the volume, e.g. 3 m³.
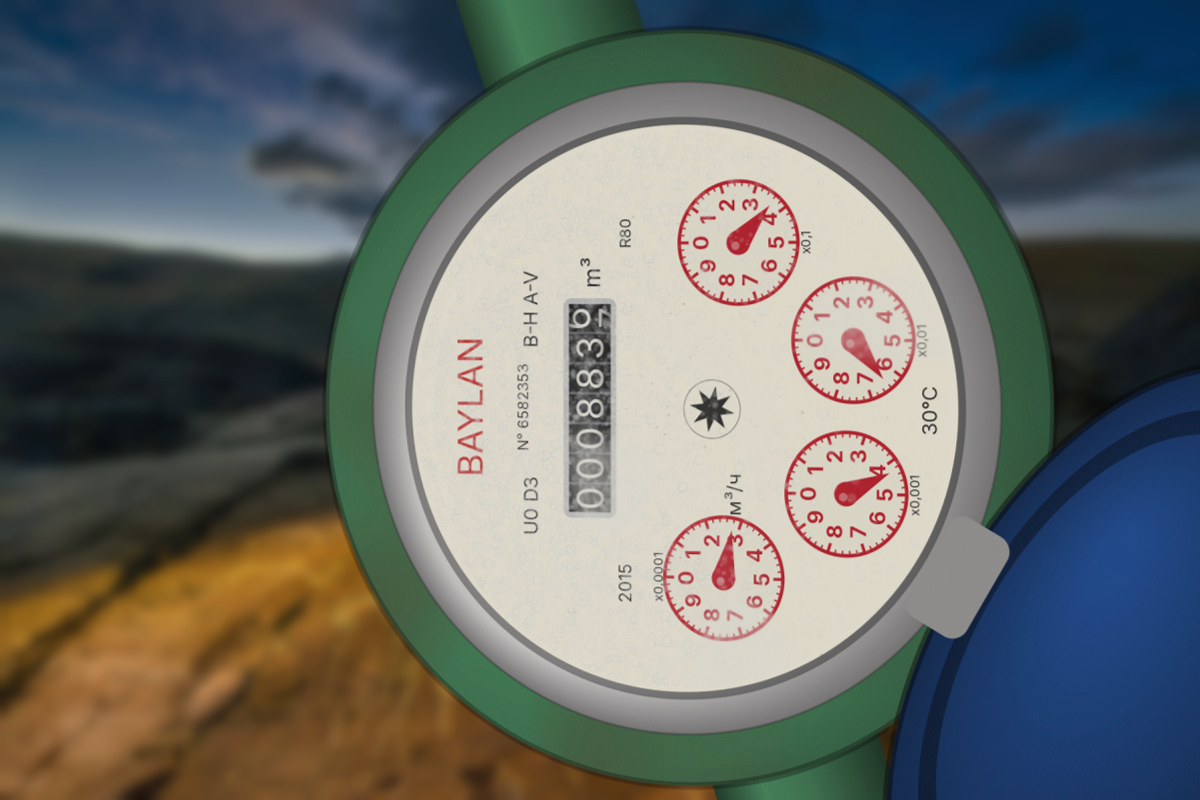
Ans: 8836.3642 m³
